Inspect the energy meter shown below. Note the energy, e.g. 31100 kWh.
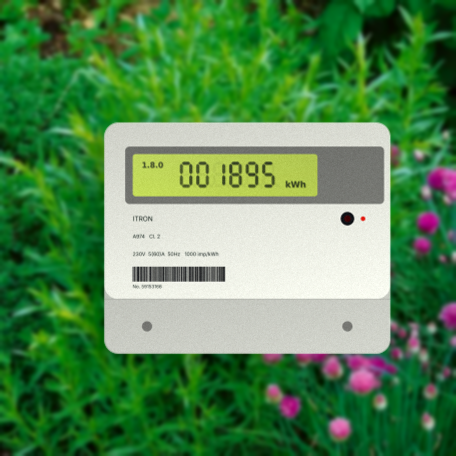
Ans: 1895 kWh
